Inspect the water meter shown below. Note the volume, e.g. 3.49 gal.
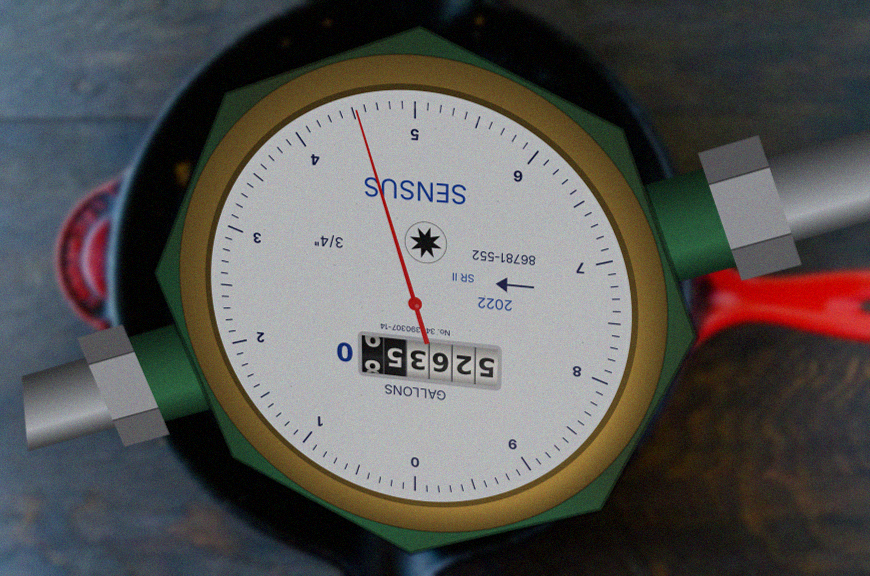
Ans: 5263584.5 gal
